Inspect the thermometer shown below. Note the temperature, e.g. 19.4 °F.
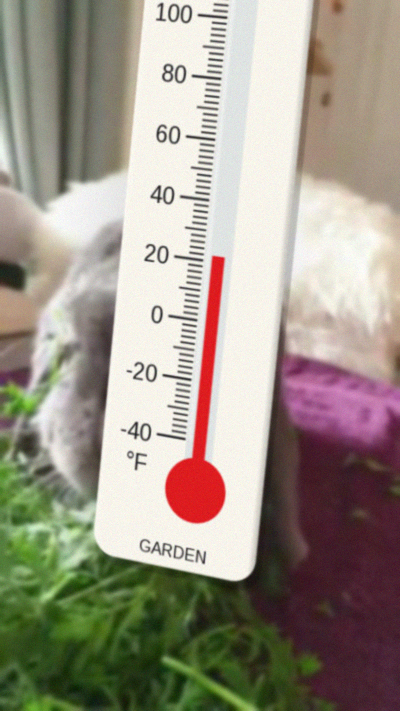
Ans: 22 °F
